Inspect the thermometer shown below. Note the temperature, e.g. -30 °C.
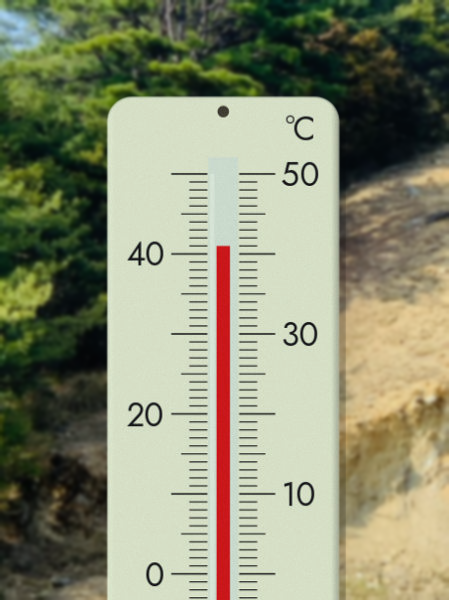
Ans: 41 °C
